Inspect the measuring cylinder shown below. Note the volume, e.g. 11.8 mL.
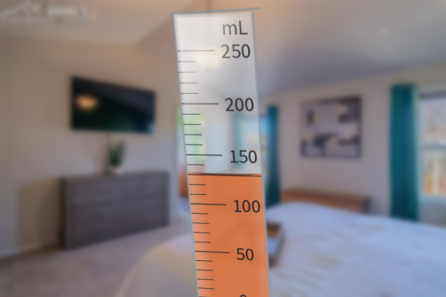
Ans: 130 mL
